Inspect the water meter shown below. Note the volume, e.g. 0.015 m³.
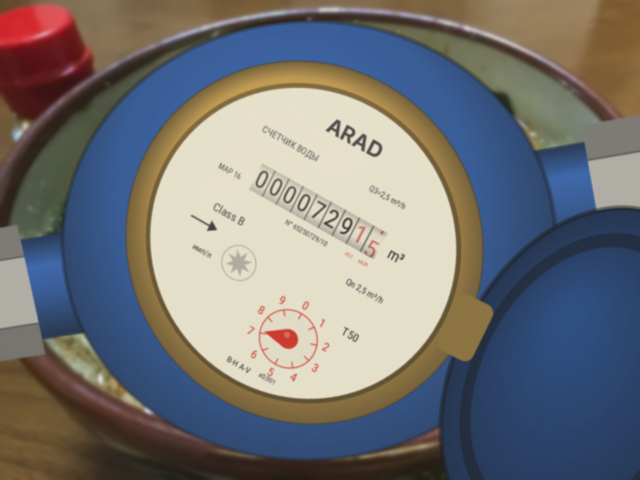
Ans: 729.147 m³
